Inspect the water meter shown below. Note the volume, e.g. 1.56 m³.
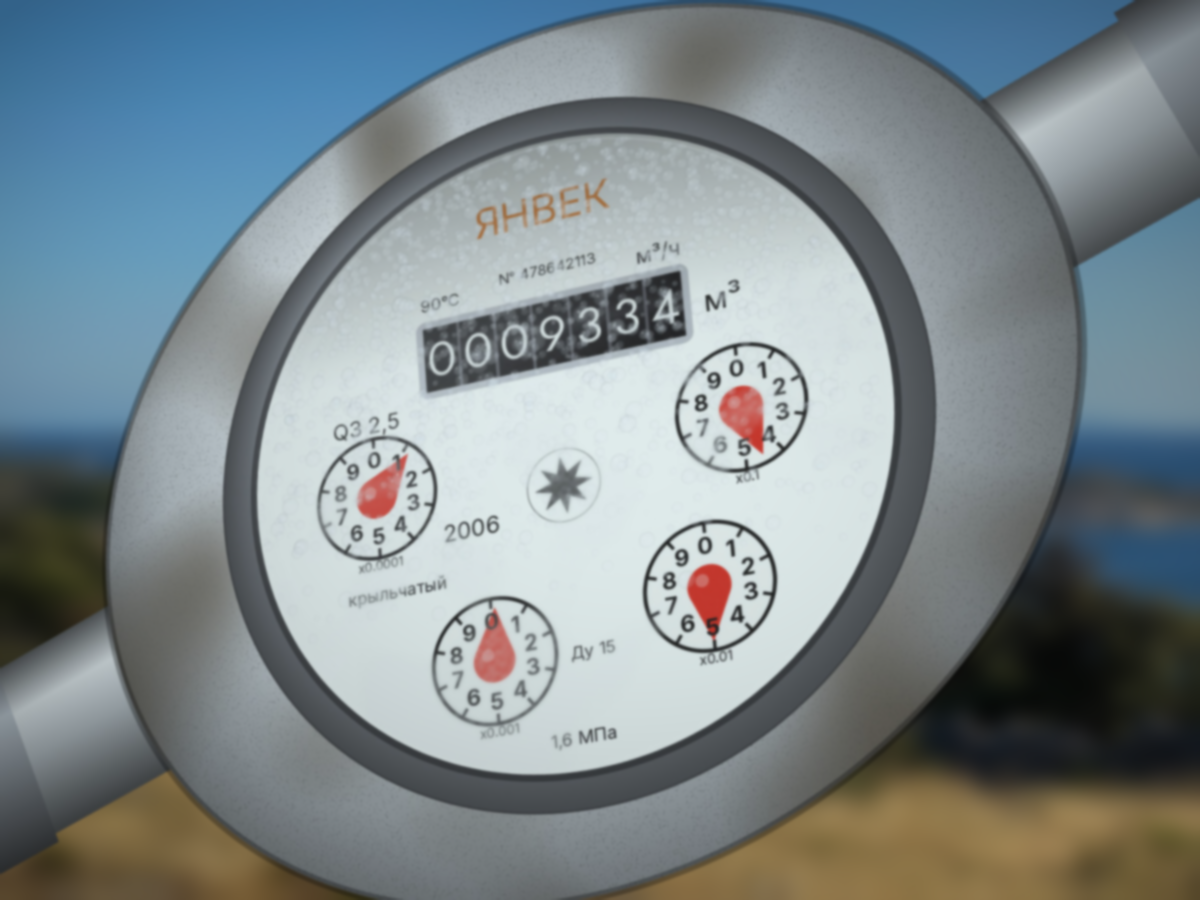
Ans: 9334.4501 m³
